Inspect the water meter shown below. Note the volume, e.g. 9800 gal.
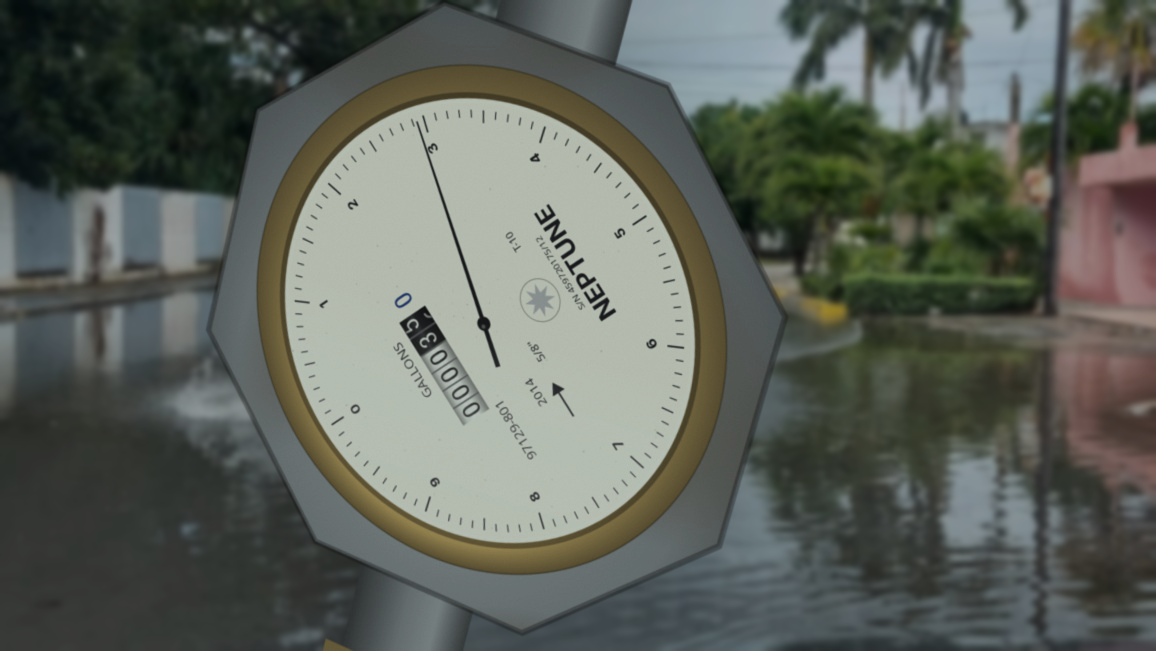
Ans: 352.9 gal
